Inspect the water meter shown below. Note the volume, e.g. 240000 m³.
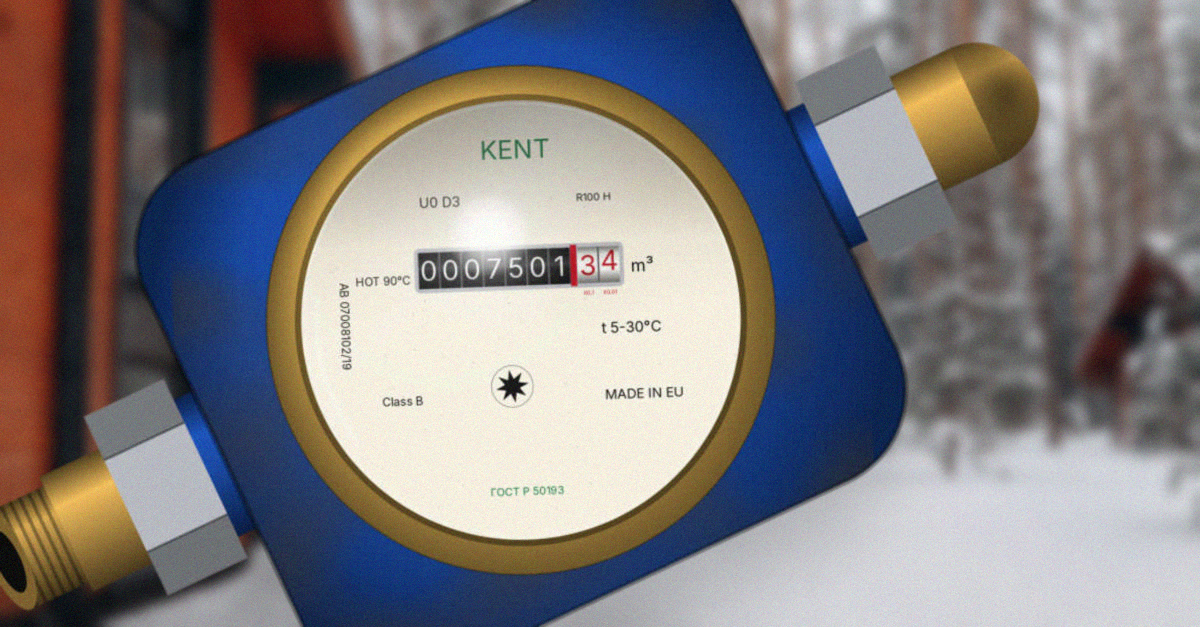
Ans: 7501.34 m³
